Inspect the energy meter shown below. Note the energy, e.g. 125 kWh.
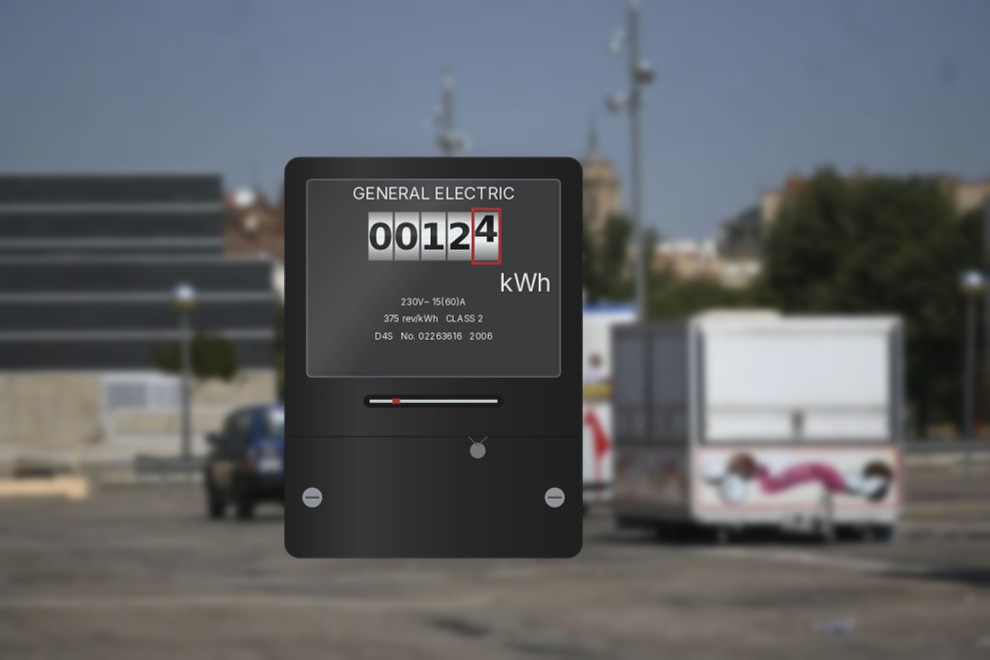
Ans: 12.4 kWh
